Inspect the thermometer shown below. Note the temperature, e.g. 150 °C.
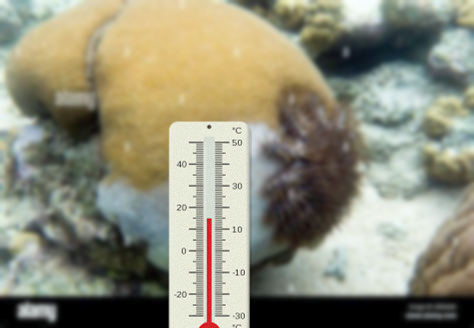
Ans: 15 °C
